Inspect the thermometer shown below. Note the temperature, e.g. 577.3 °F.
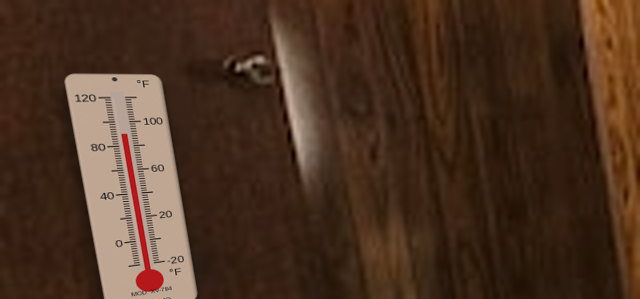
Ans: 90 °F
